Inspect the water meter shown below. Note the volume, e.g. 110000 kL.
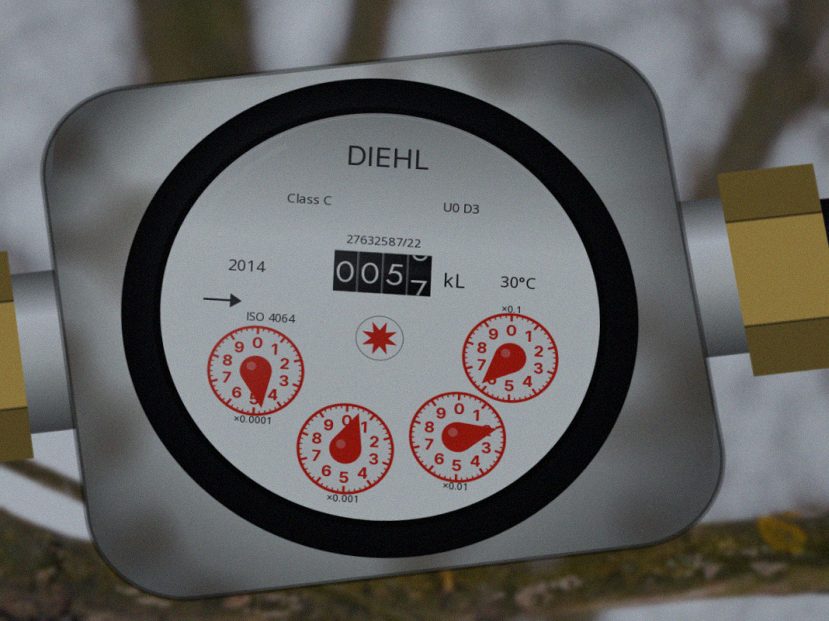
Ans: 56.6204 kL
